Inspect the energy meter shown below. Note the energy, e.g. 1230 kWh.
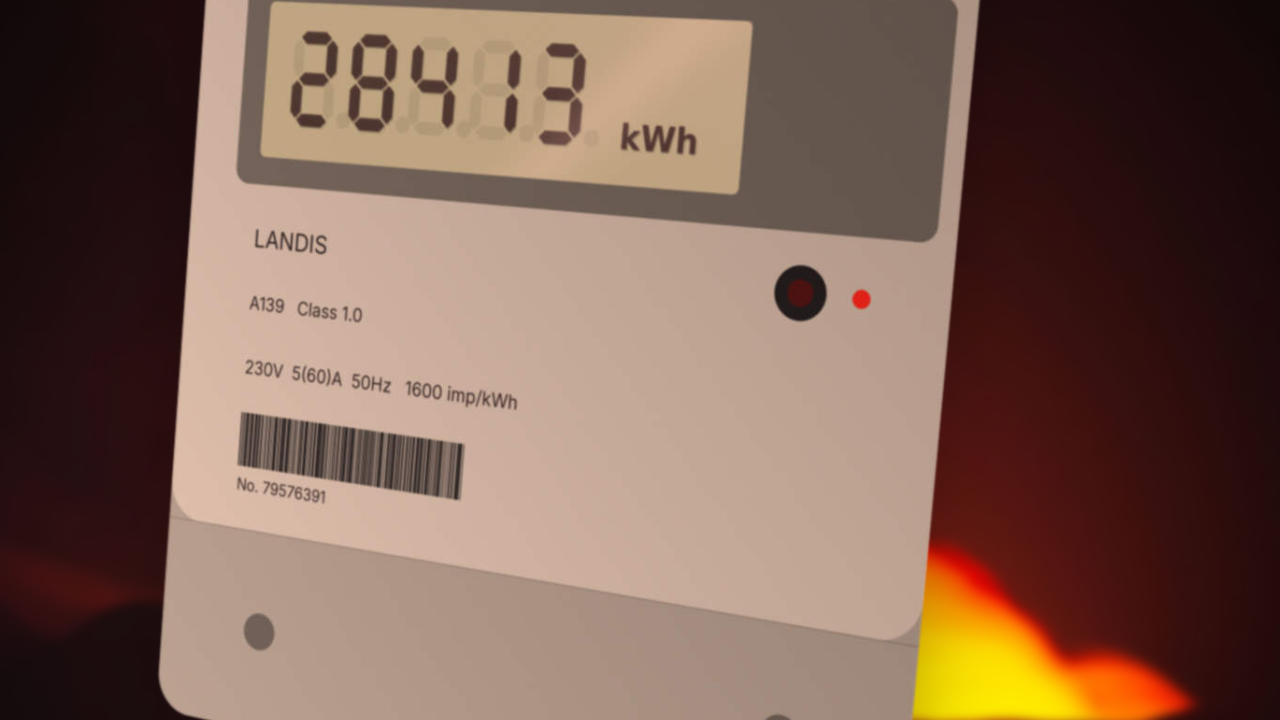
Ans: 28413 kWh
